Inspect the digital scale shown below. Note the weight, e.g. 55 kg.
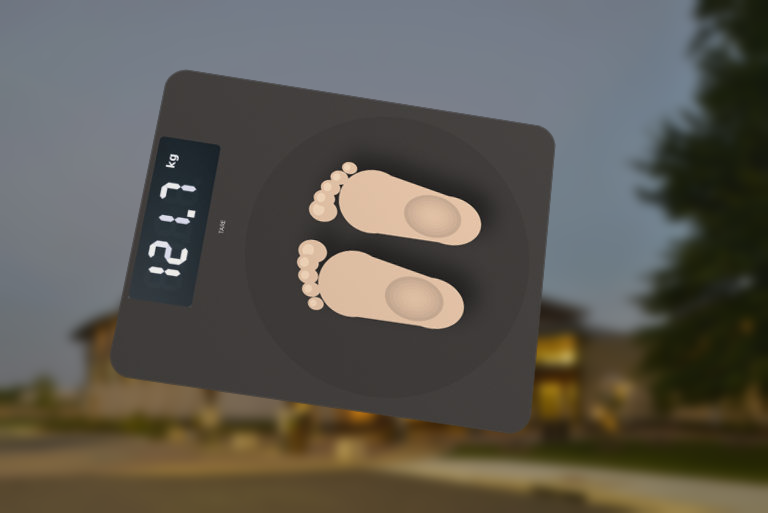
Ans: 121.7 kg
